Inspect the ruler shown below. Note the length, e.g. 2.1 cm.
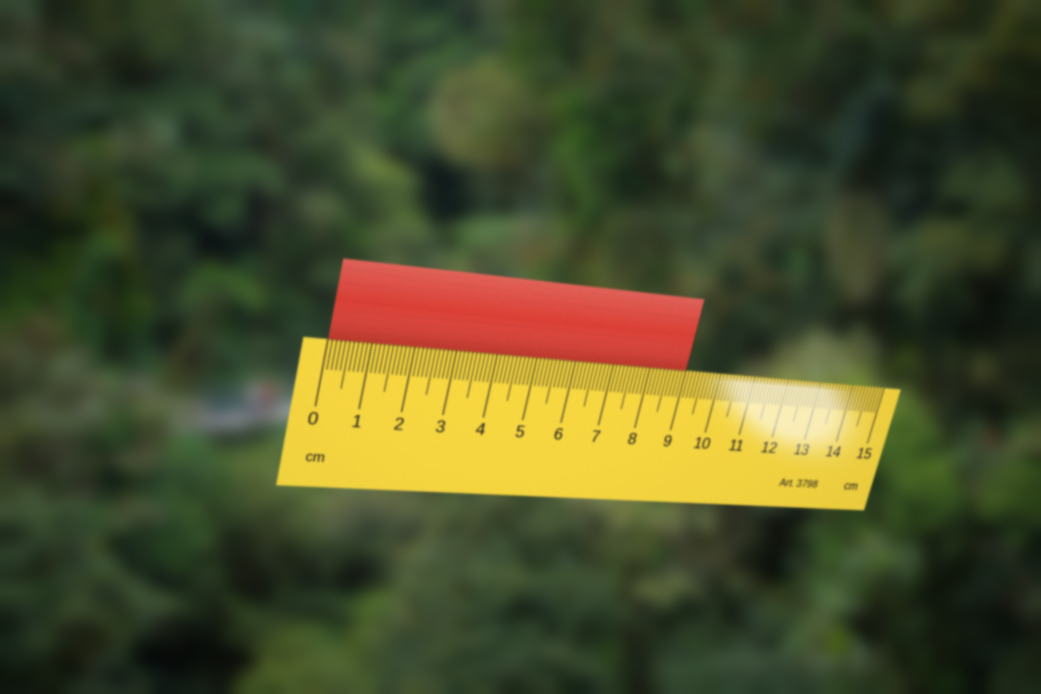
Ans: 9 cm
